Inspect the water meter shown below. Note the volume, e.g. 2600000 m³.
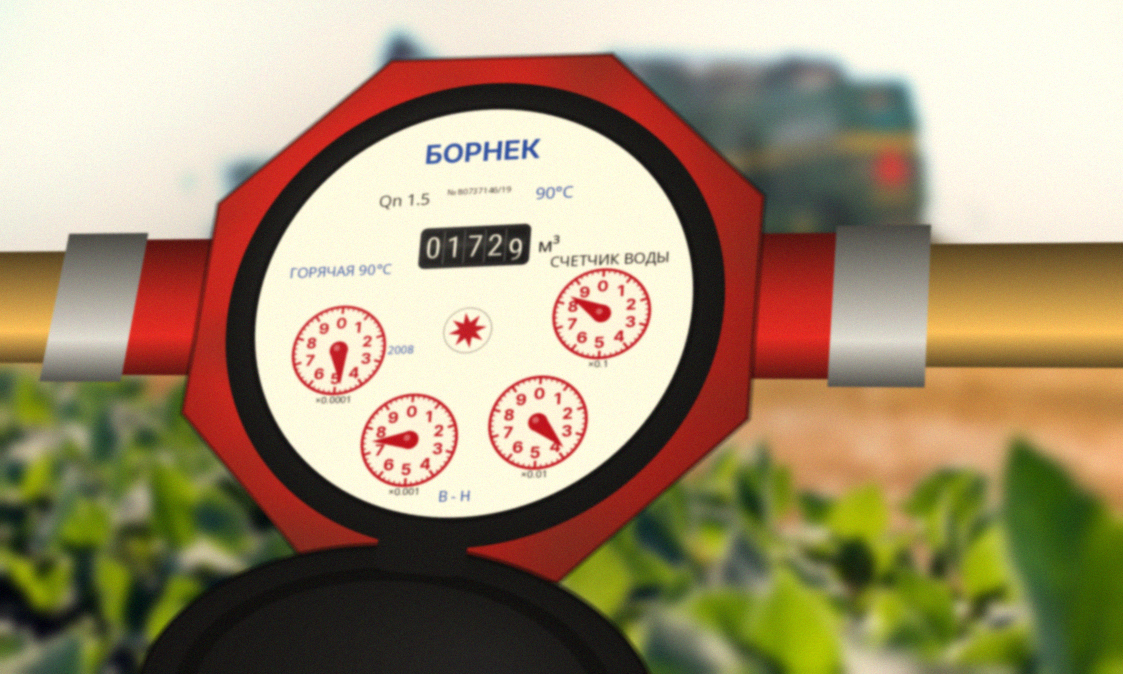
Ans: 1728.8374 m³
